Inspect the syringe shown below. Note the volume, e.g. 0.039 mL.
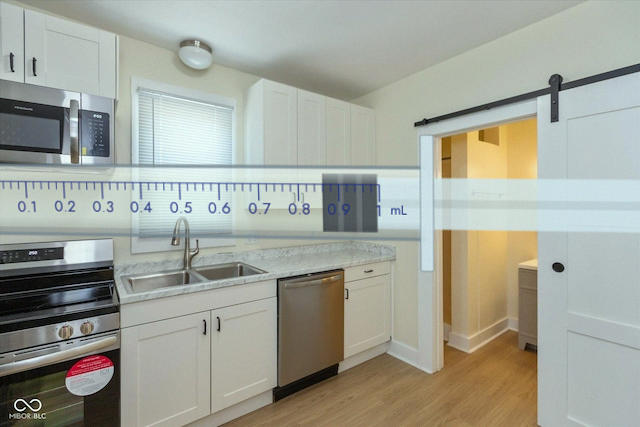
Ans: 0.86 mL
